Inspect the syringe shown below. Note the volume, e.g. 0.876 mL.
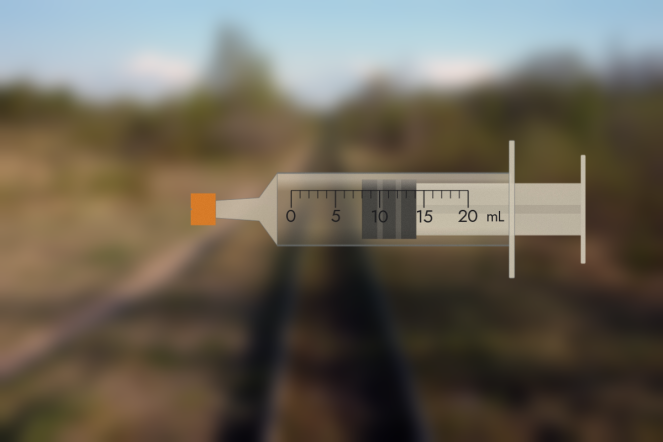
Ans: 8 mL
